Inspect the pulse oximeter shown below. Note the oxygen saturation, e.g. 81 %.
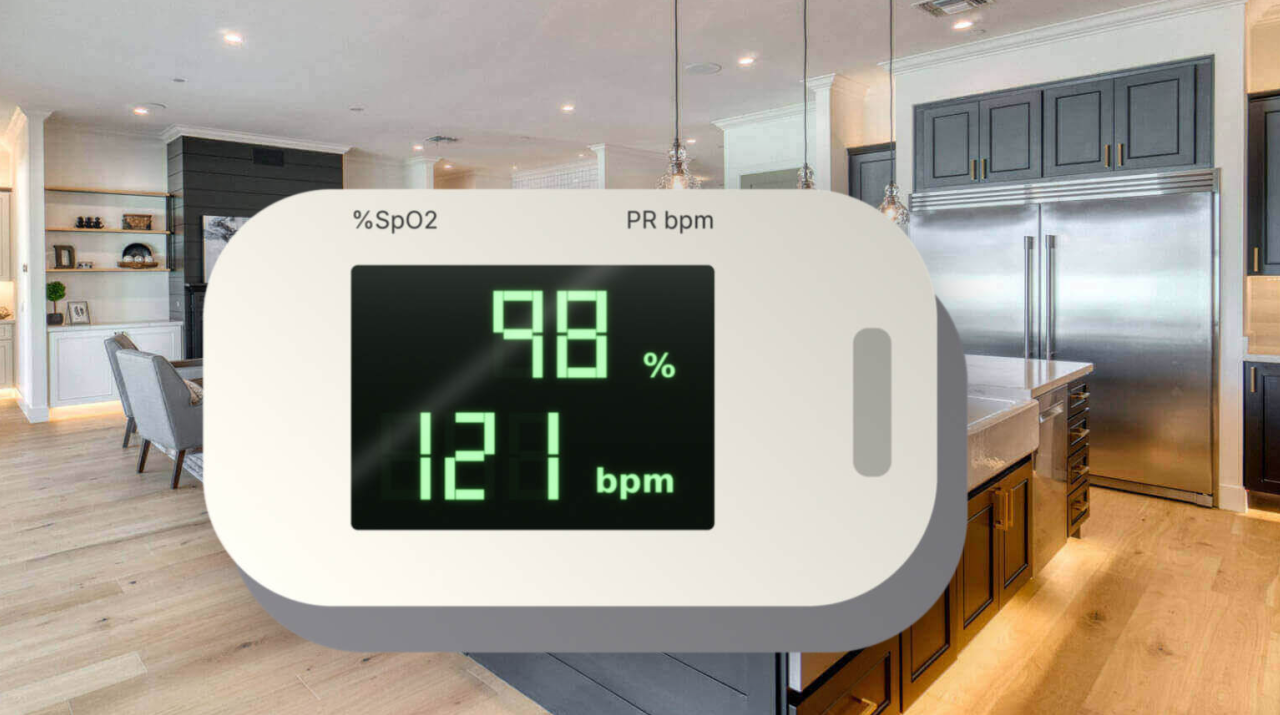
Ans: 98 %
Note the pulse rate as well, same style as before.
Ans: 121 bpm
